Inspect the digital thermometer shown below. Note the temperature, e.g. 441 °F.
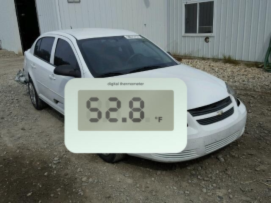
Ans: 52.8 °F
